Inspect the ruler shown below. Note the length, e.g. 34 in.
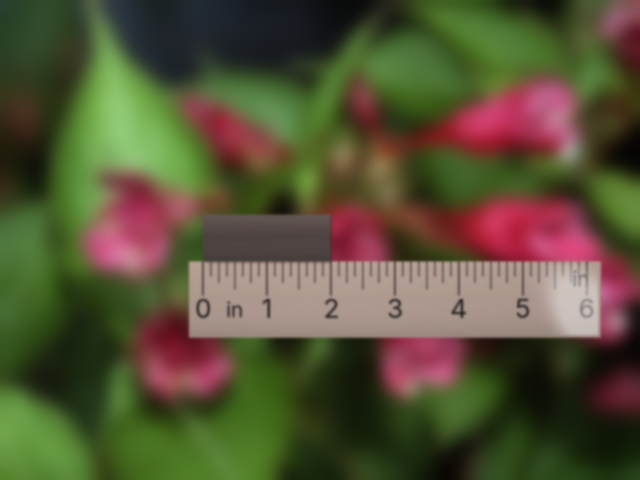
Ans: 2 in
